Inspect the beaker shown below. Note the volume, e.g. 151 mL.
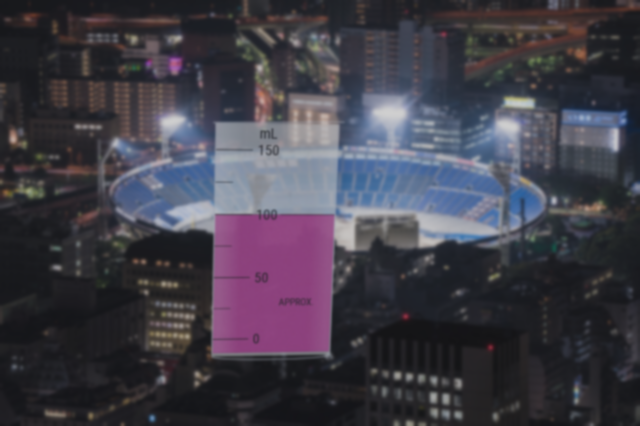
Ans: 100 mL
